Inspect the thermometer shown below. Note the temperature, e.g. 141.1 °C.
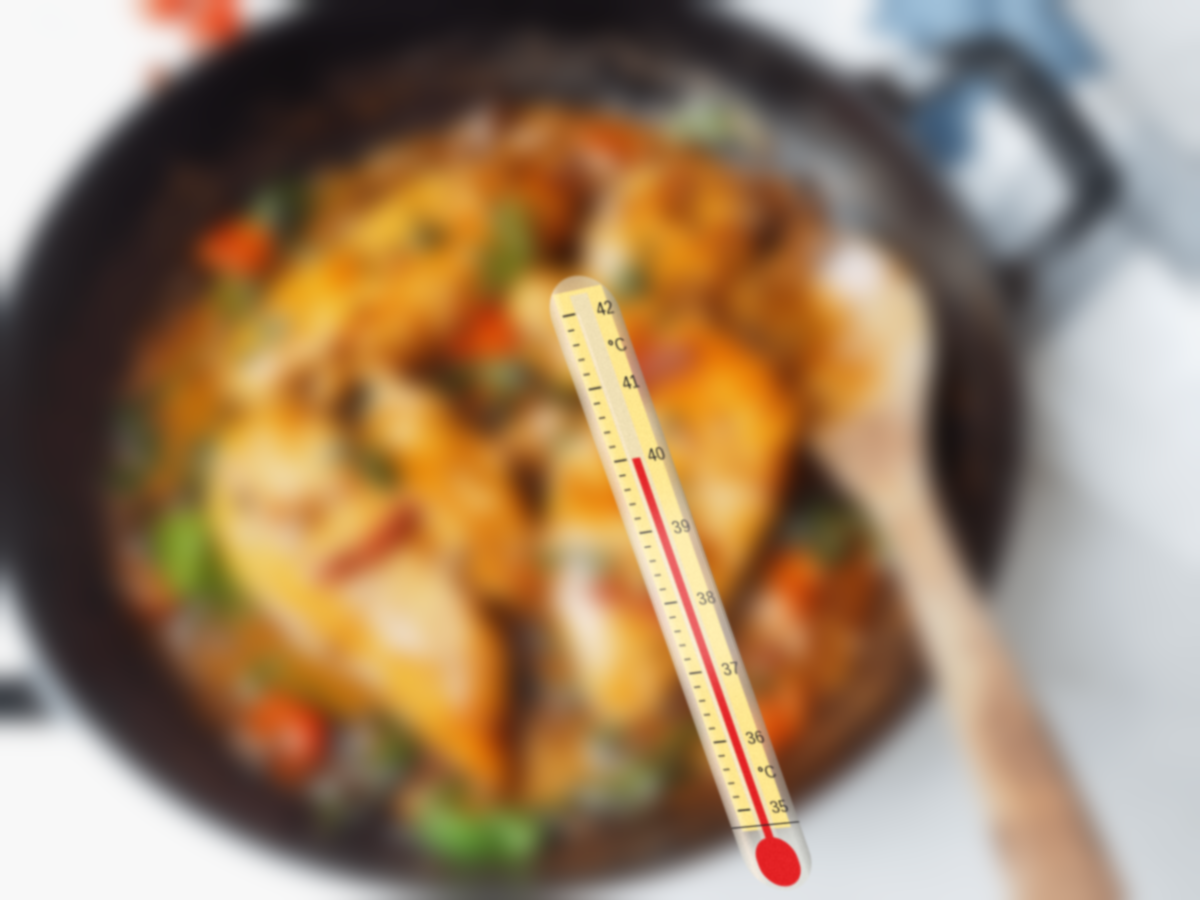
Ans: 40 °C
